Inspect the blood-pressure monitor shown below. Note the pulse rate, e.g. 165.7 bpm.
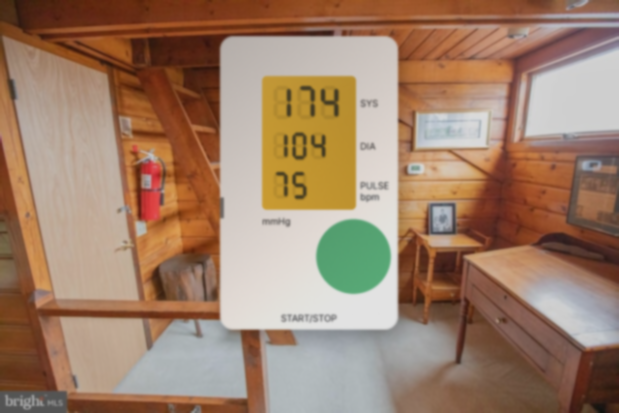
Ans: 75 bpm
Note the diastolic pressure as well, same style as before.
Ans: 104 mmHg
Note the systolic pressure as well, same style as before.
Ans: 174 mmHg
